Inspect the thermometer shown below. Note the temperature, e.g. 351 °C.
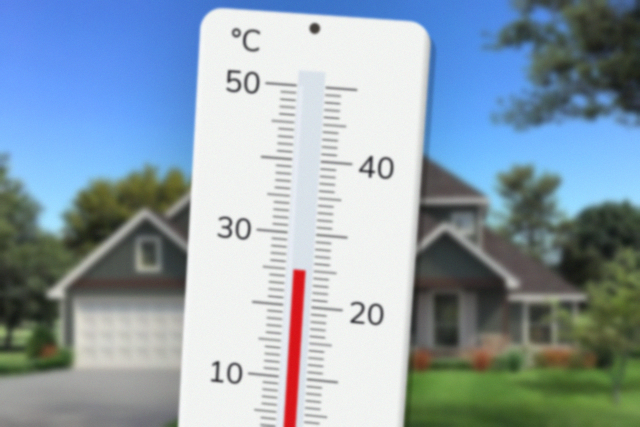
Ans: 25 °C
